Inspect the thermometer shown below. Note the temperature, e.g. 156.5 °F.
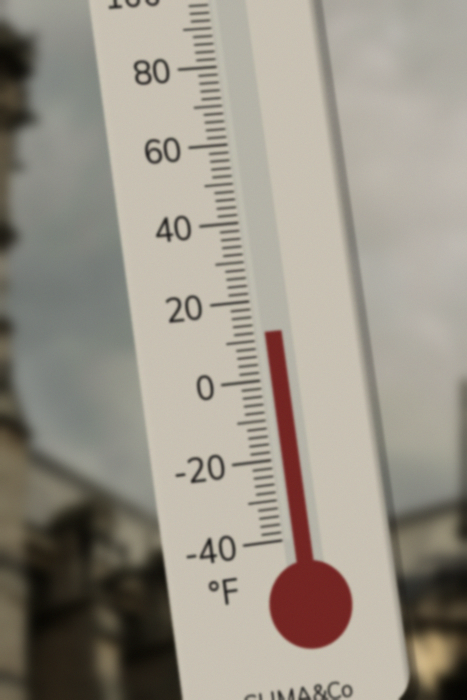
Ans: 12 °F
